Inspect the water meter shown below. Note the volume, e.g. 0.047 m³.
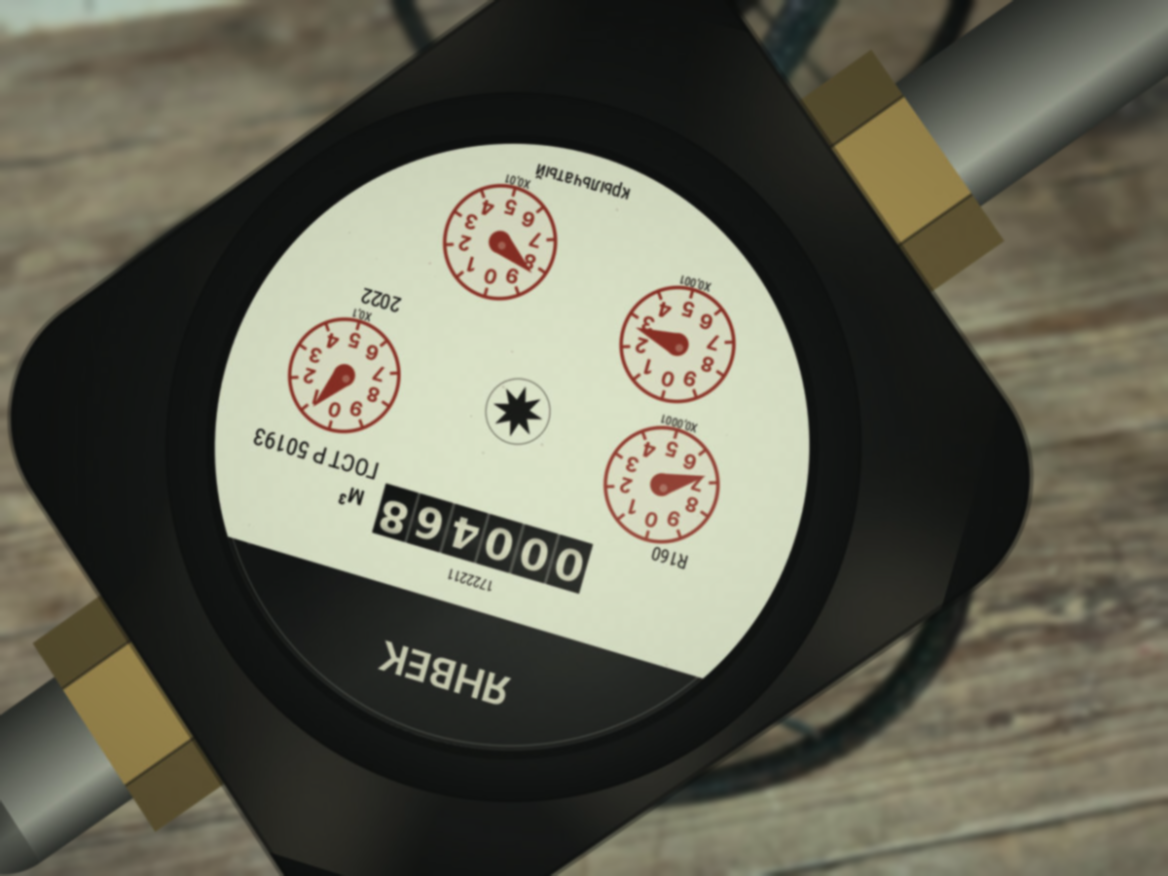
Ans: 468.0826 m³
